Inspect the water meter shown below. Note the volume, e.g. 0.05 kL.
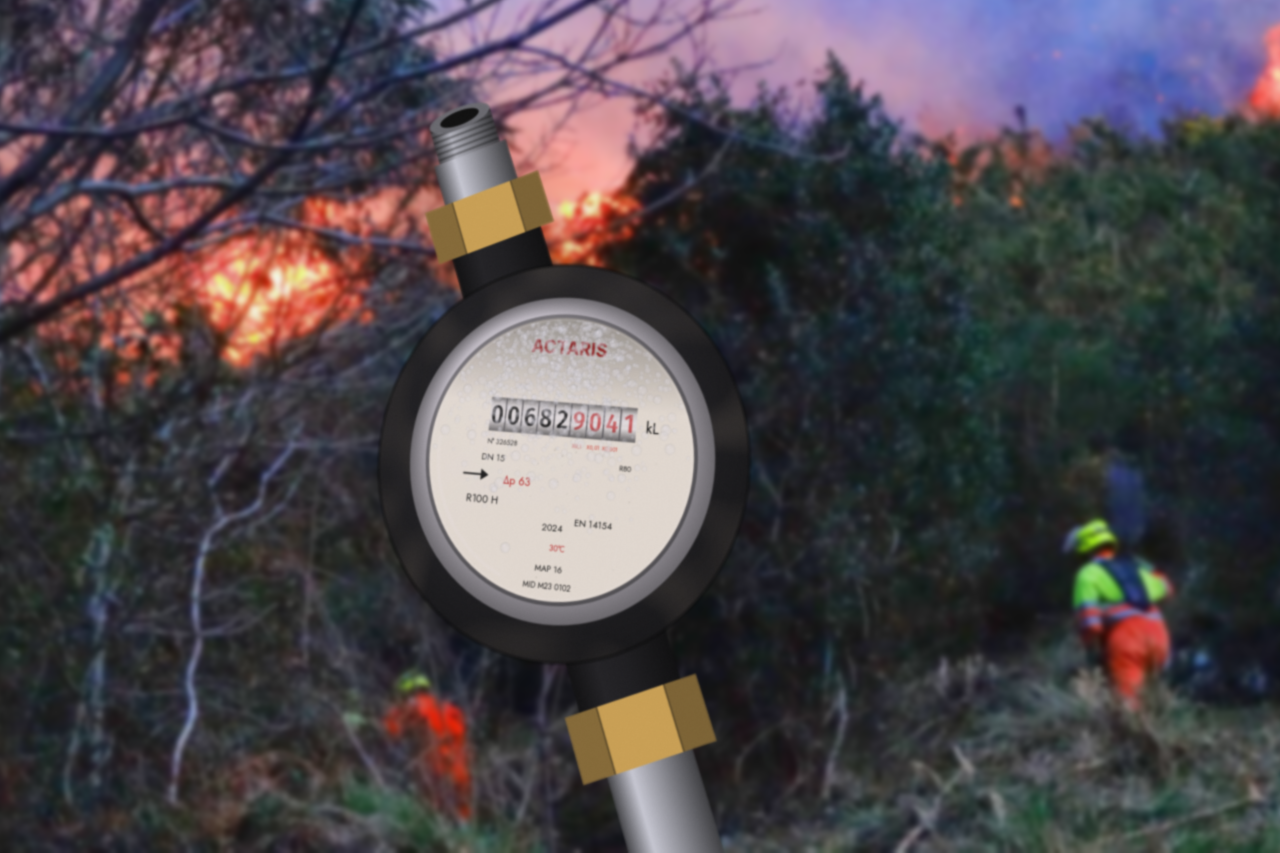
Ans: 682.9041 kL
